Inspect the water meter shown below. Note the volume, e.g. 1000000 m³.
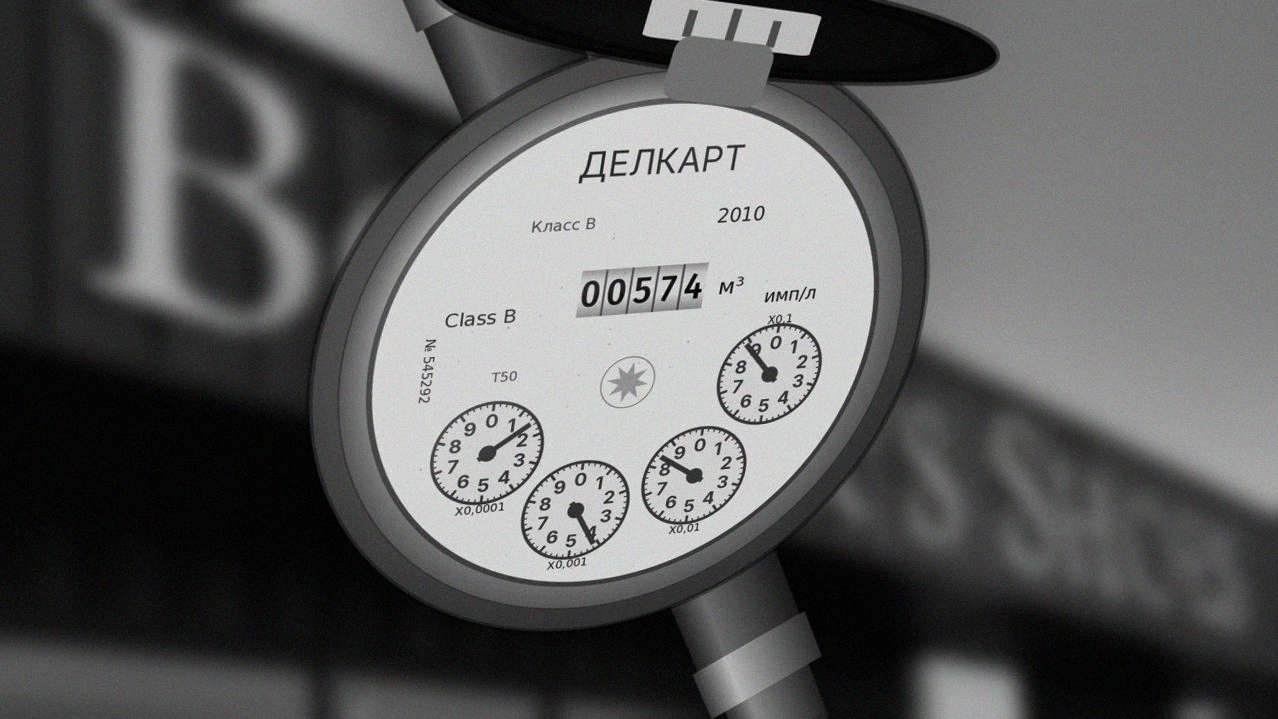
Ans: 574.8841 m³
